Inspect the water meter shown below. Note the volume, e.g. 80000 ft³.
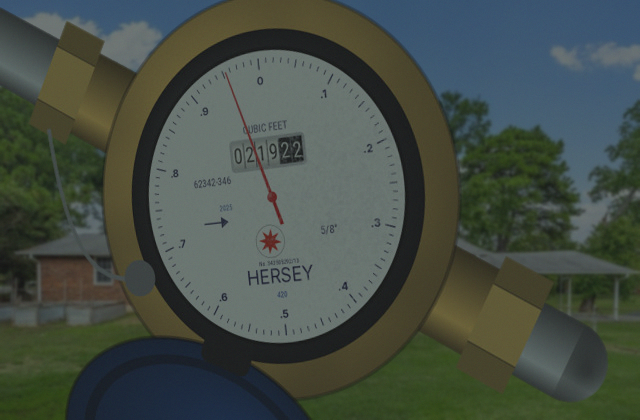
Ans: 21921.95 ft³
